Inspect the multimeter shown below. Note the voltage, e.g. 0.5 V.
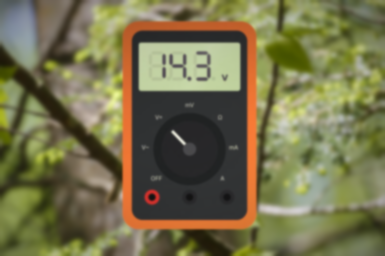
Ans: 14.3 V
